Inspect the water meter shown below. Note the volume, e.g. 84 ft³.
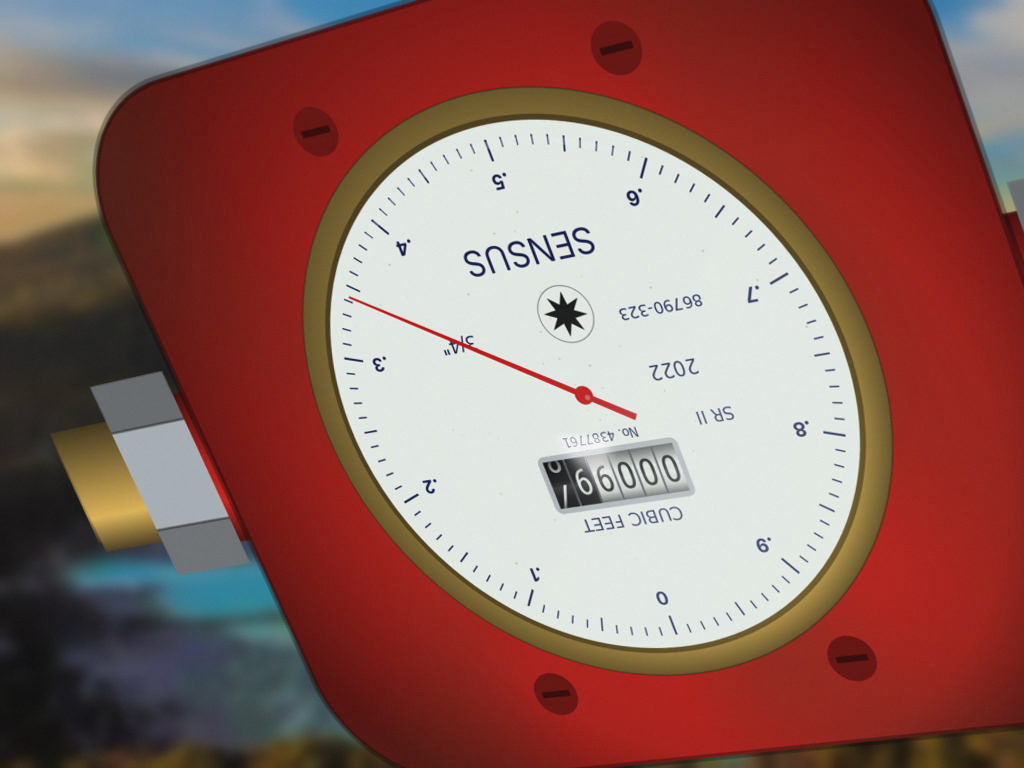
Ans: 997.34 ft³
